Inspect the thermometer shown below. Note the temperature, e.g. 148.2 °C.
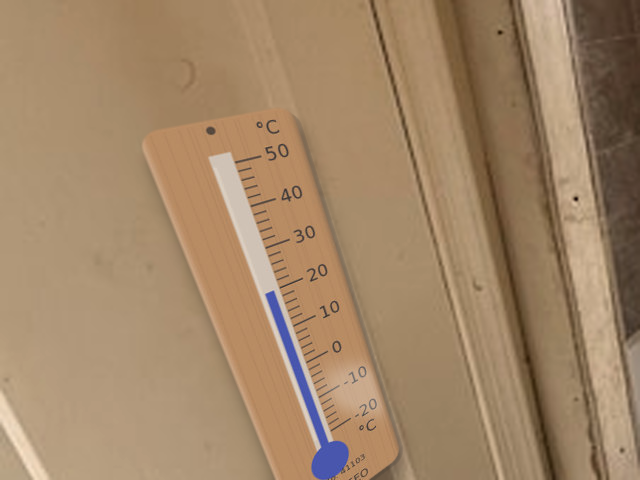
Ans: 20 °C
